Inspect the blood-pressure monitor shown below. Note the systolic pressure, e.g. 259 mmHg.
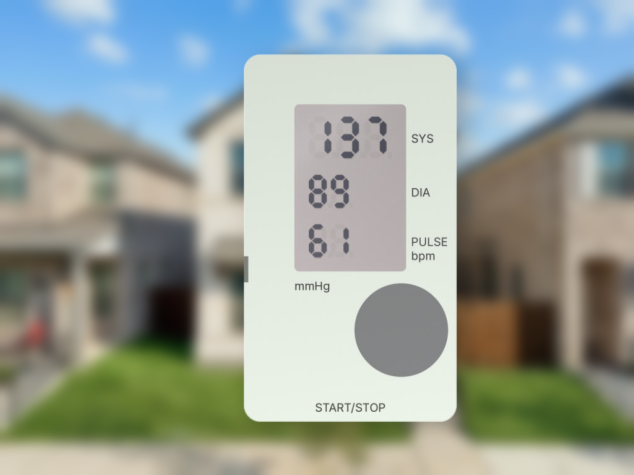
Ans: 137 mmHg
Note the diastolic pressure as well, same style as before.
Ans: 89 mmHg
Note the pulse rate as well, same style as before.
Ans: 61 bpm
